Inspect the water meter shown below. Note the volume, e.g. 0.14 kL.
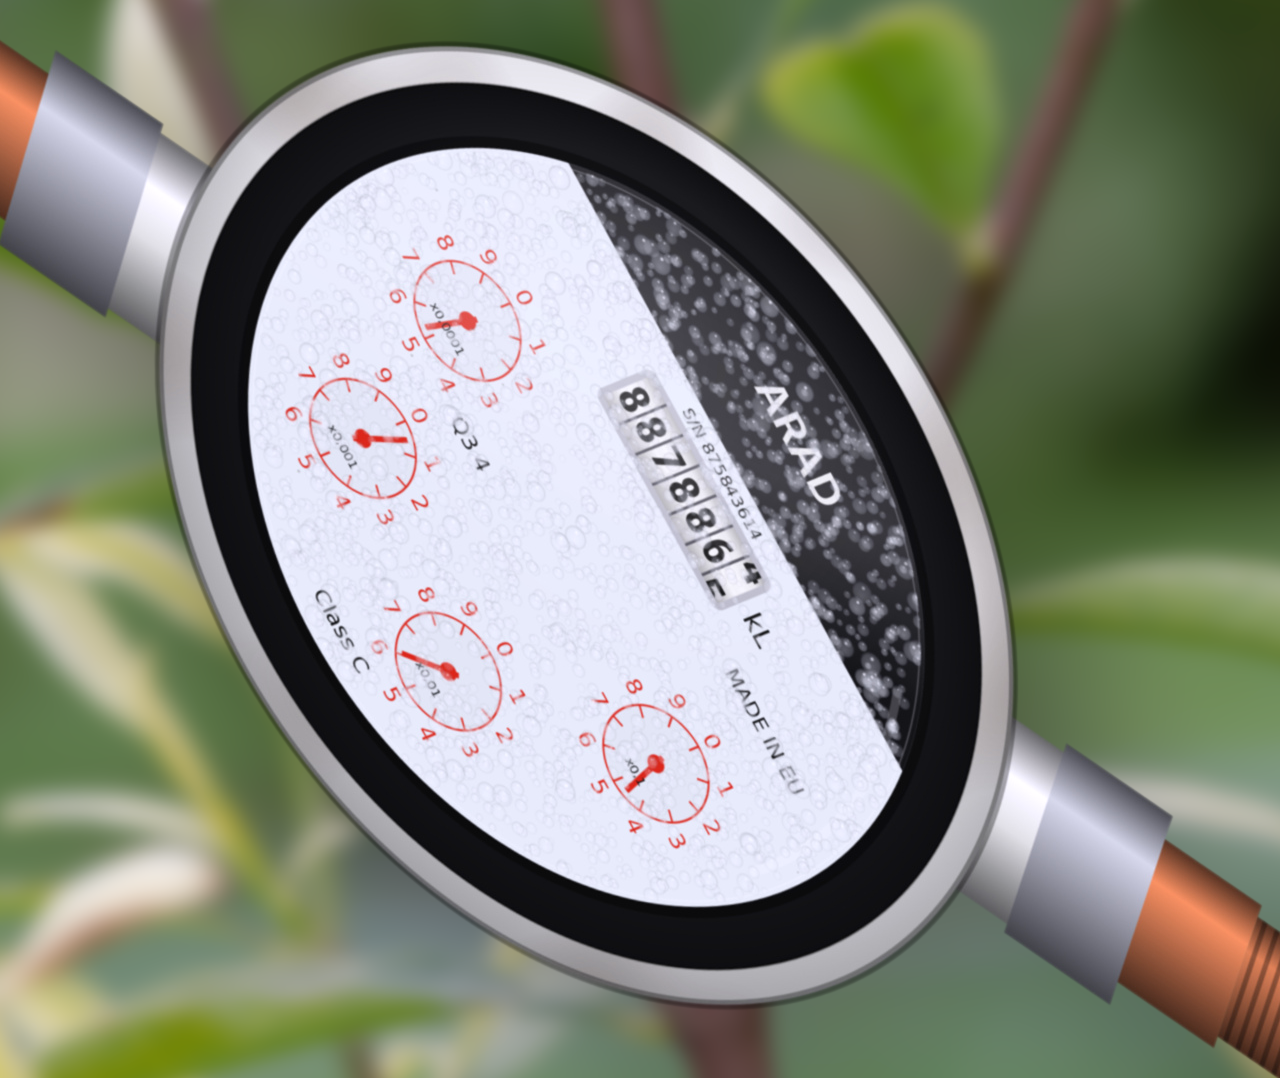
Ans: 8878864.4605 kL
